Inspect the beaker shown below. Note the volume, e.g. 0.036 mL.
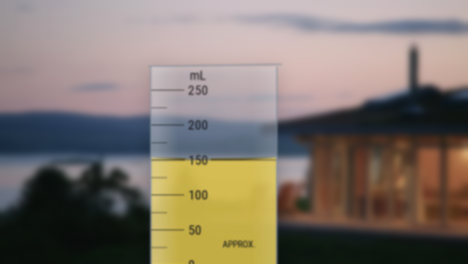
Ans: 150 mL
